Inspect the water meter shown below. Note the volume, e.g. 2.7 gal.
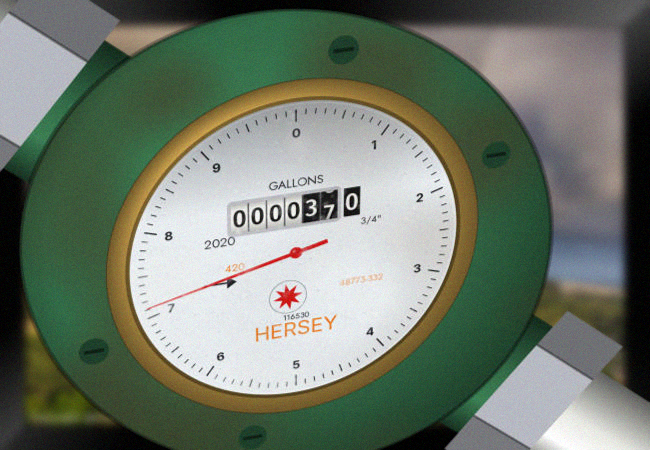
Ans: 367.1 gal
